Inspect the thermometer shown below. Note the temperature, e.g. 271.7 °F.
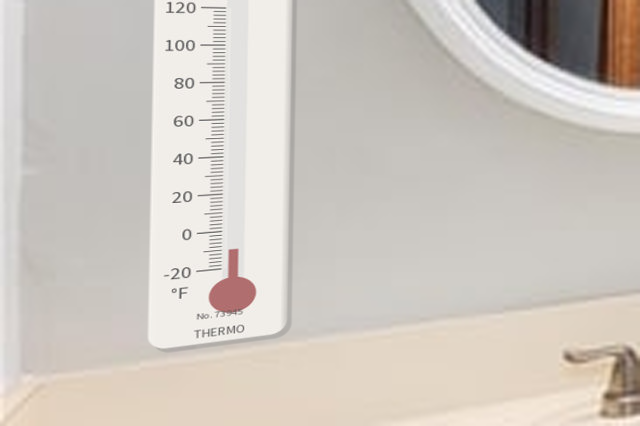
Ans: -10 °F
